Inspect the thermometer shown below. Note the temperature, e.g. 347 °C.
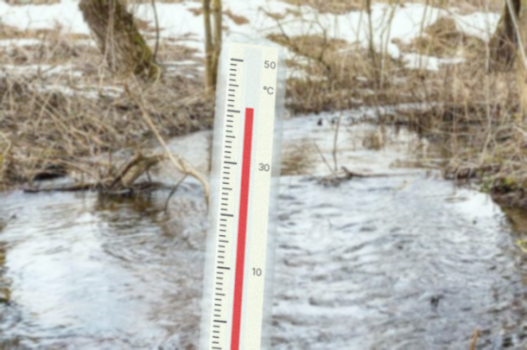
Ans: 41 °C
